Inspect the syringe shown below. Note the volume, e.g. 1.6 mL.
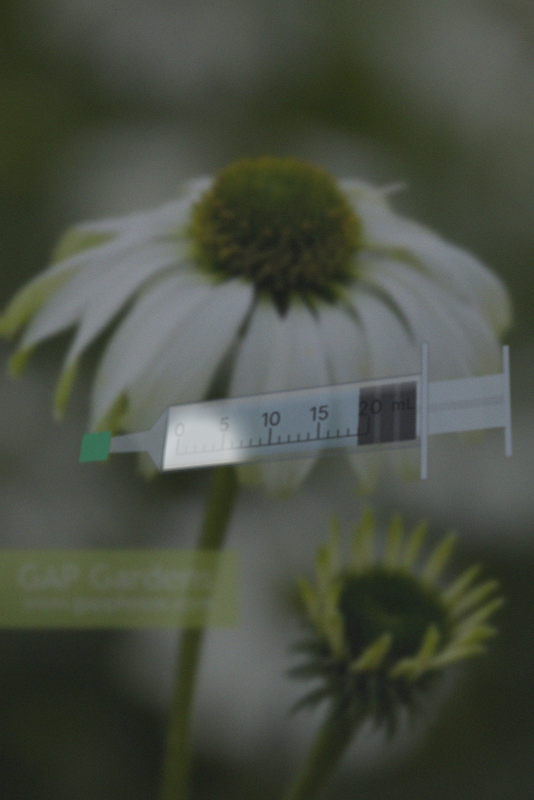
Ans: 19 mL
